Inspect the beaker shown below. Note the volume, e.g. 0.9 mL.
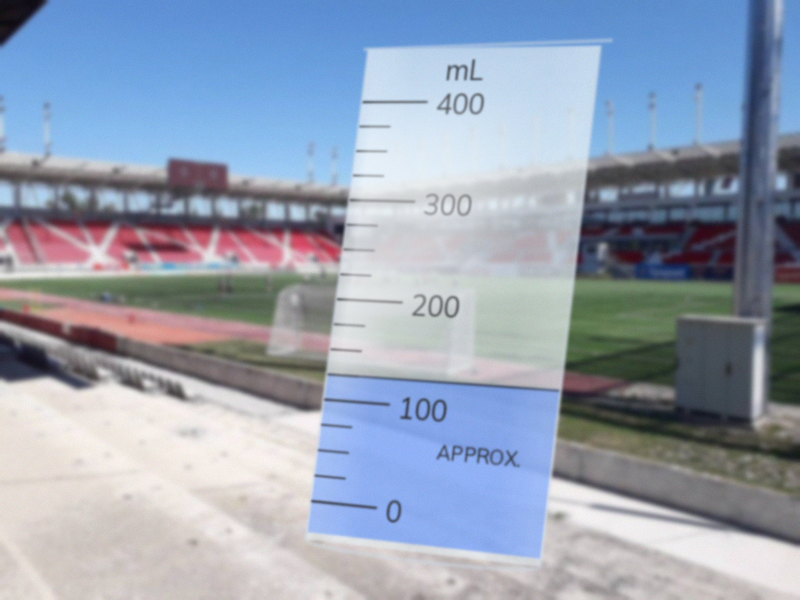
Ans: 125 mL
